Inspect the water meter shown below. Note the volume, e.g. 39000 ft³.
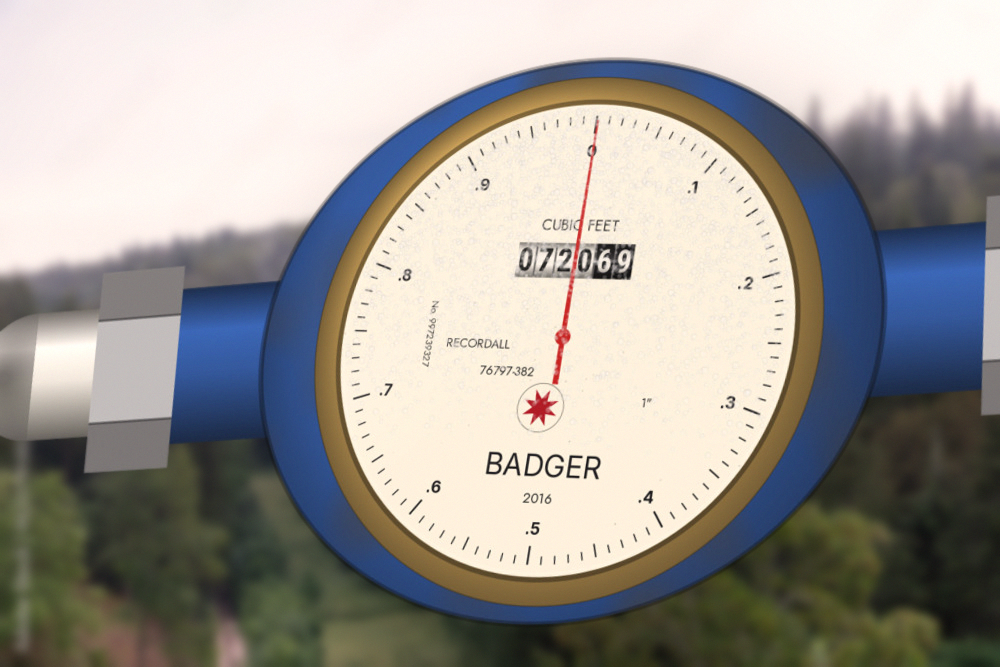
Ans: 72069.00 ft³
